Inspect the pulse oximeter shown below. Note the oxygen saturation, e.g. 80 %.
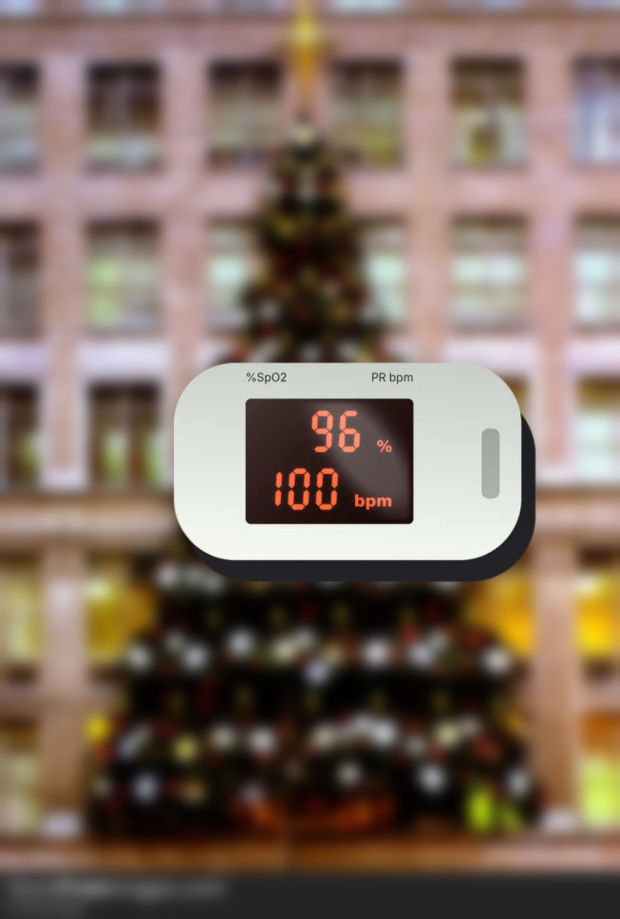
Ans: 96 %
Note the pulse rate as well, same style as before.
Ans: 100 bpm
